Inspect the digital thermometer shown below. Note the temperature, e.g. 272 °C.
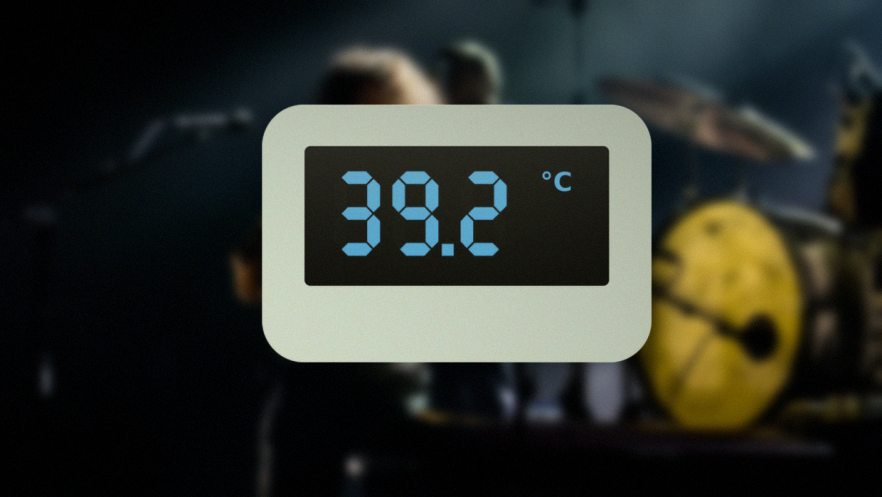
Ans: 39.2 °C
